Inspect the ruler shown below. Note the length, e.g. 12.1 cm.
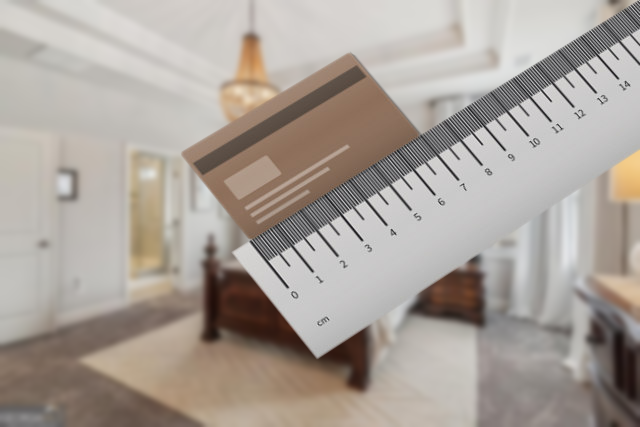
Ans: 7 cm
